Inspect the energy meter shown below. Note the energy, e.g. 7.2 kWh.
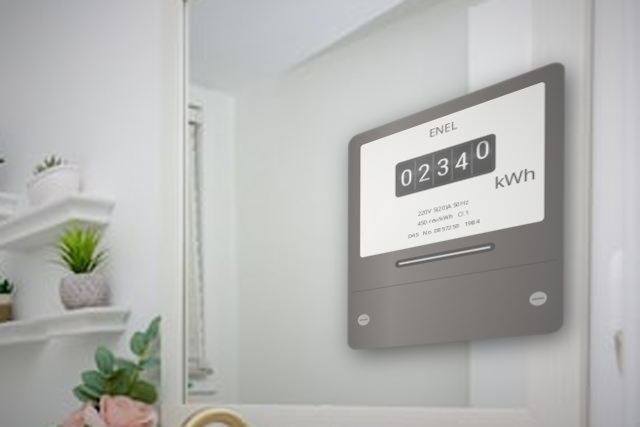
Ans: 2340 kWh
